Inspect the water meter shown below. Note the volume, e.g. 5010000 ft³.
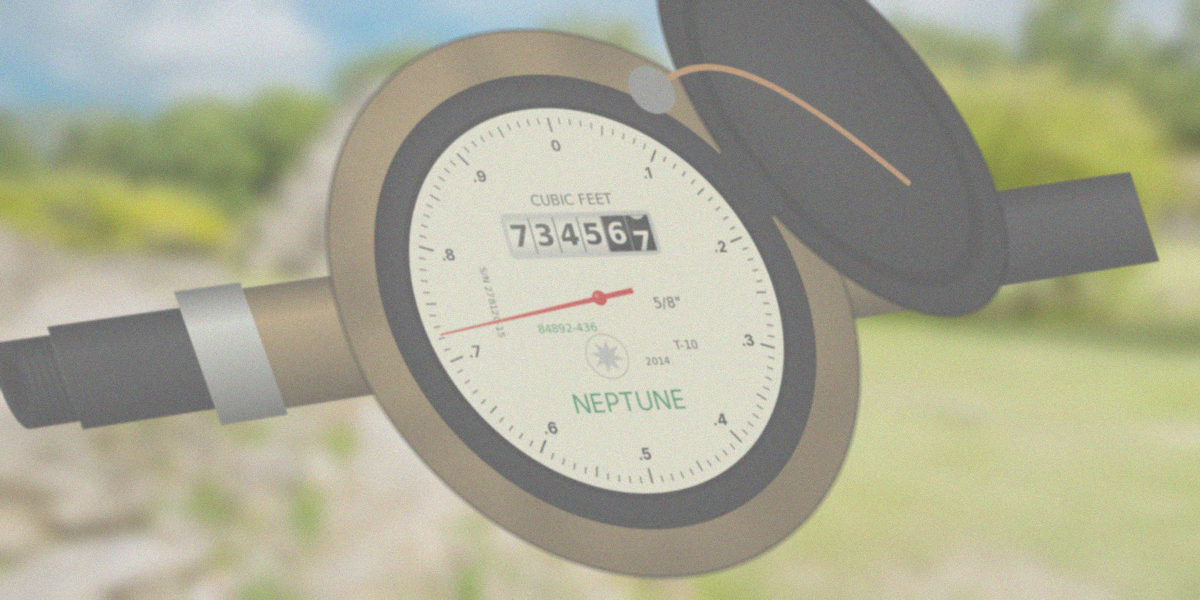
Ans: 734566.72 ft³
